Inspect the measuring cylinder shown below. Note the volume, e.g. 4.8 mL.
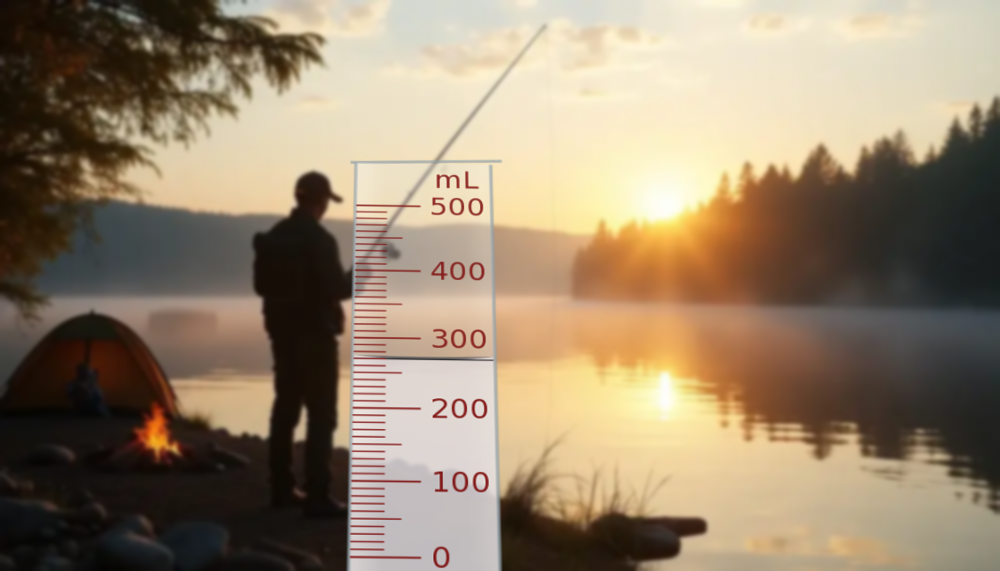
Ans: 270 mL
